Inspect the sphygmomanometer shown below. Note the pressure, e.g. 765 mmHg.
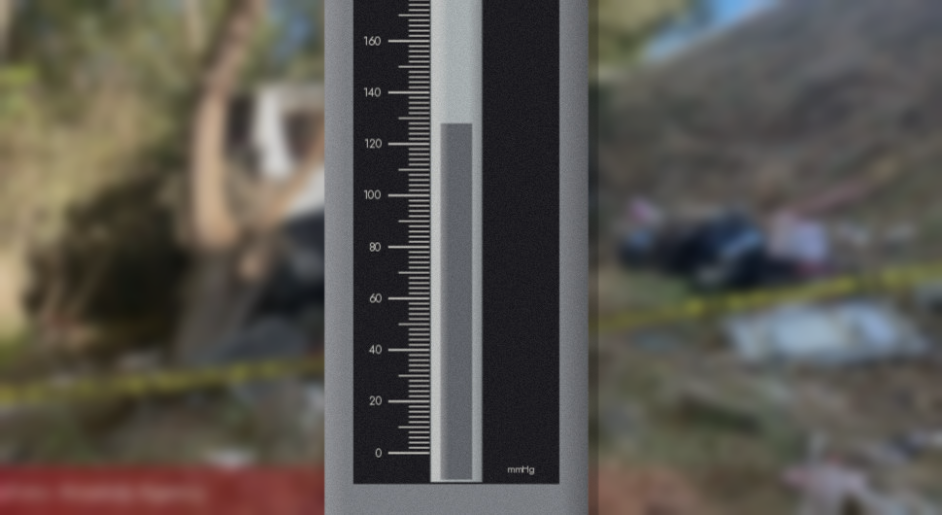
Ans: 128 mmHg
